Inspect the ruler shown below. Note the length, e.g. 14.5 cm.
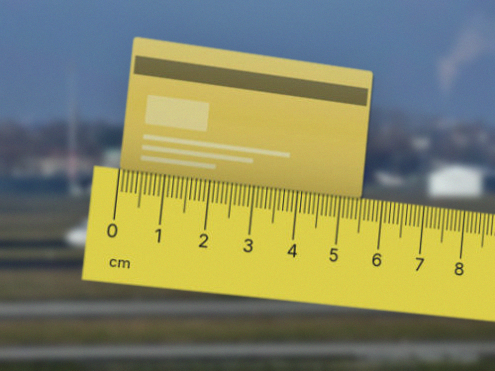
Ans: 5.5 cm
